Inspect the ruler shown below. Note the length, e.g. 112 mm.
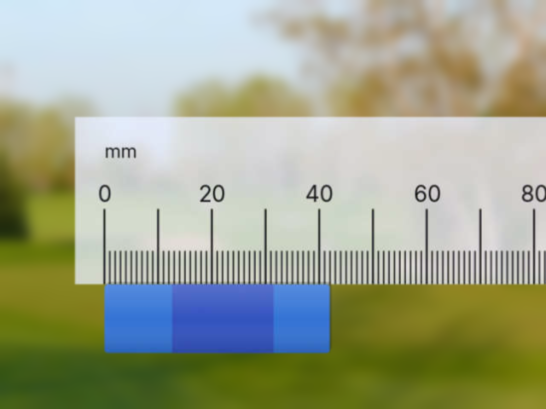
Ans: 42 mm
